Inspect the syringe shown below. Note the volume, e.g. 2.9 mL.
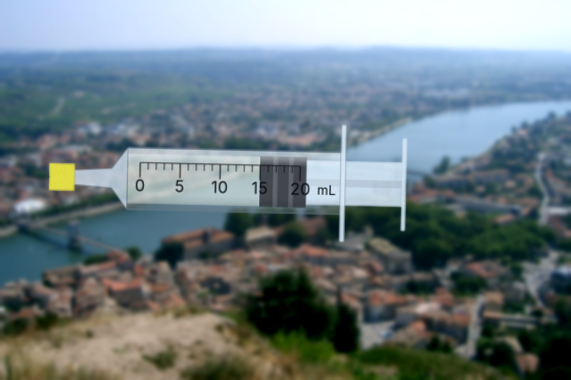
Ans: 15 mL
